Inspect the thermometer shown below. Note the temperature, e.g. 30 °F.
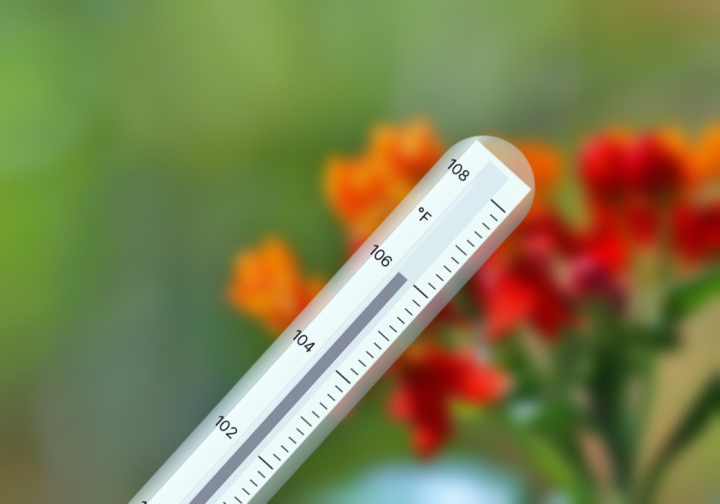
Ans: 106 °F
